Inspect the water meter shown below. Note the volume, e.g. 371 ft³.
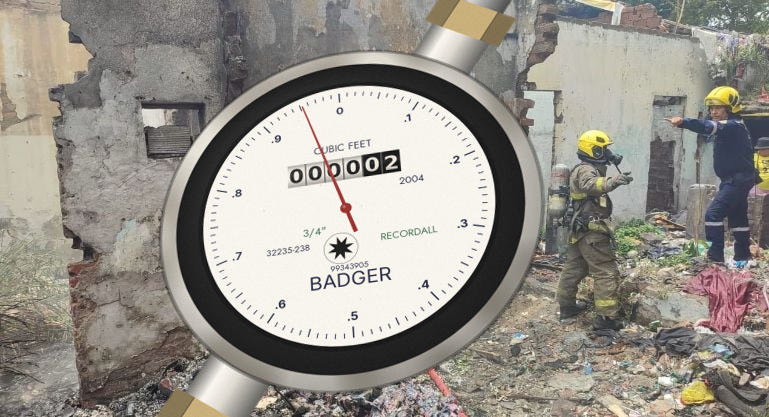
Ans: 1.95 ft³
